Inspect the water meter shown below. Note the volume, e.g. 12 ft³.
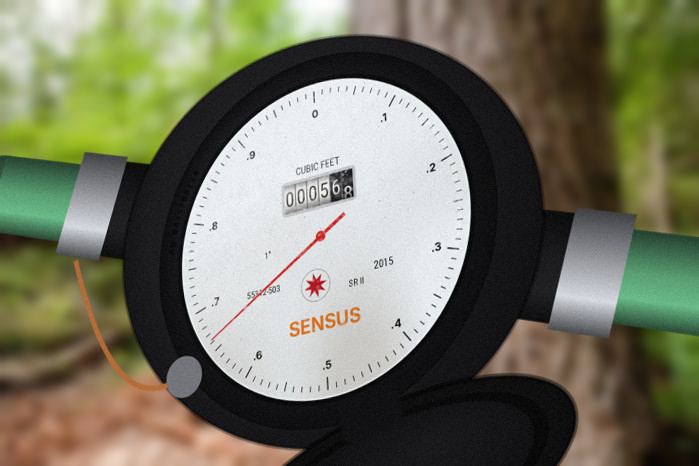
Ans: 567.66 ft³
